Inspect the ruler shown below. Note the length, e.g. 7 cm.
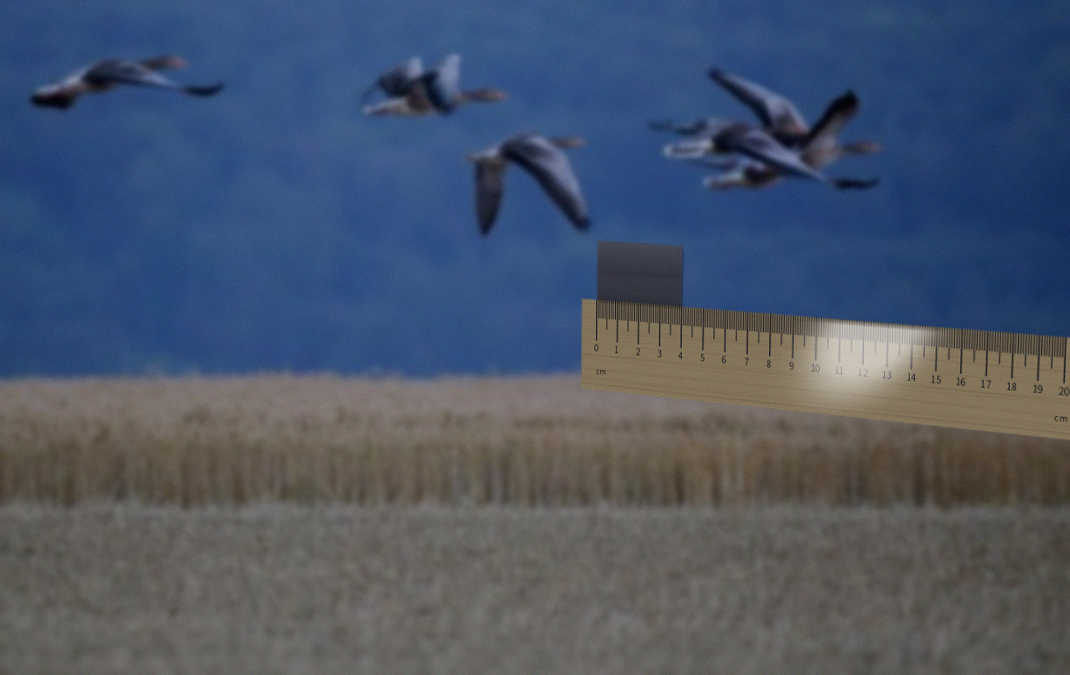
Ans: 4 cm
